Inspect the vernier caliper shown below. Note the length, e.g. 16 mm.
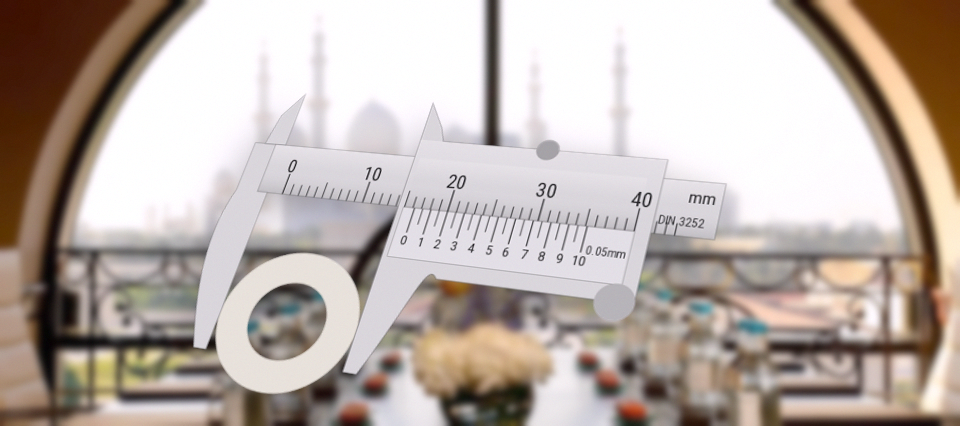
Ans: 16.2 mm
